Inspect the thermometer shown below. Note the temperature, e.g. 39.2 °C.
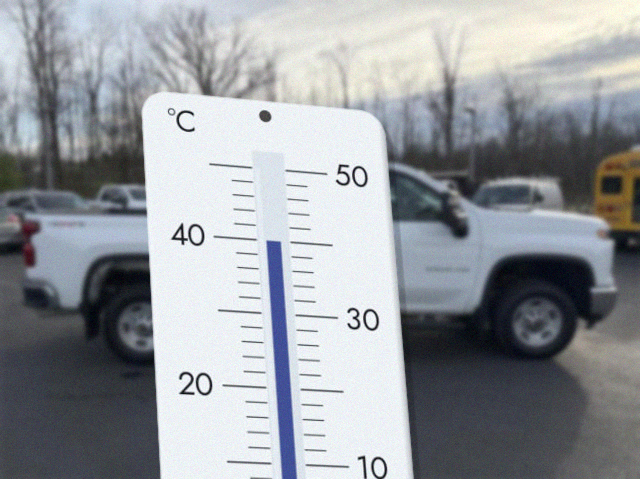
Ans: 40 °C
